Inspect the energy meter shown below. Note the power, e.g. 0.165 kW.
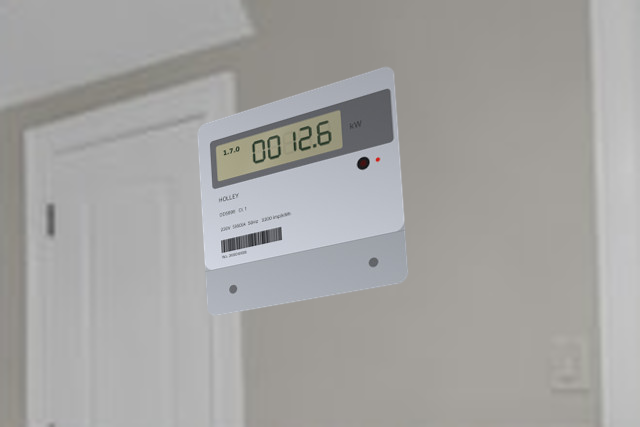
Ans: 12.6 kW
